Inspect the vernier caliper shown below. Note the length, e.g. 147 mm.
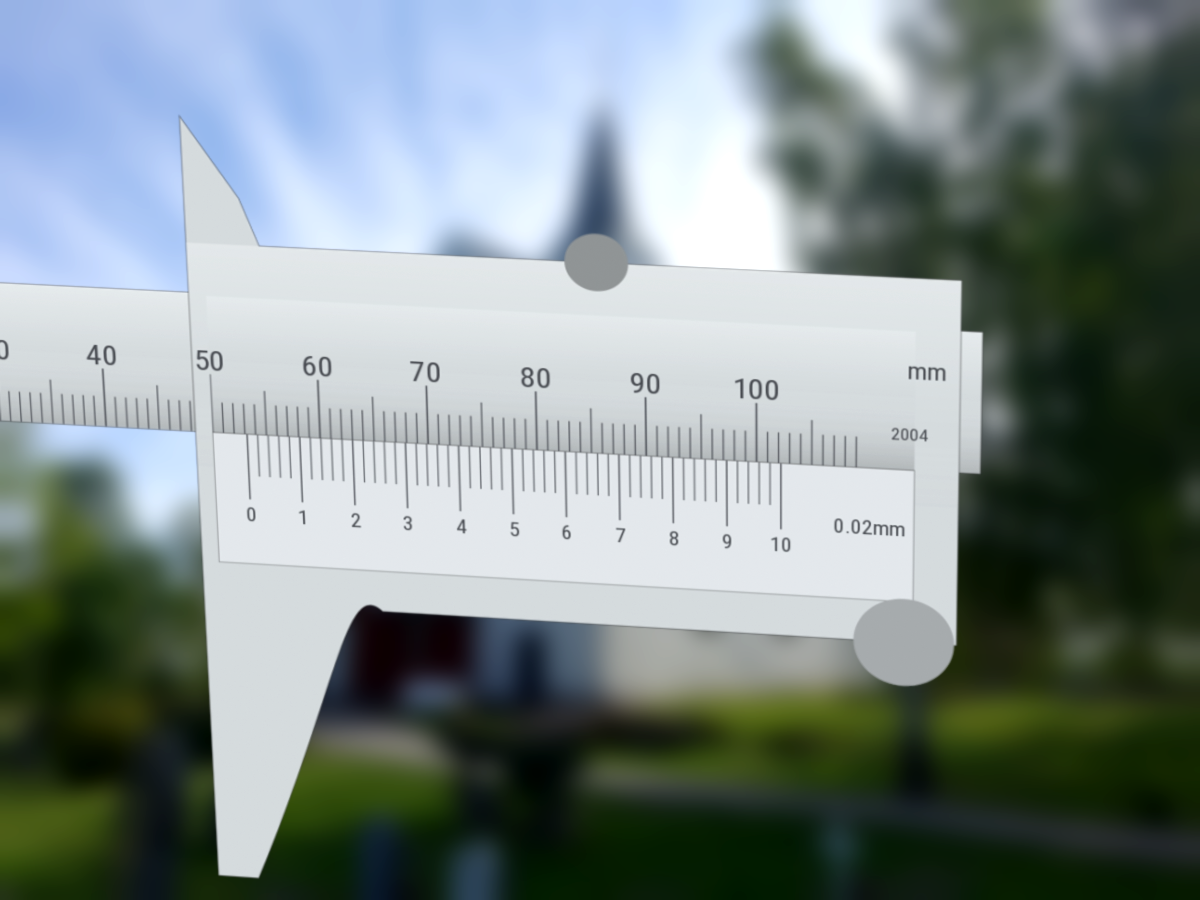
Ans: 53.2 mm
